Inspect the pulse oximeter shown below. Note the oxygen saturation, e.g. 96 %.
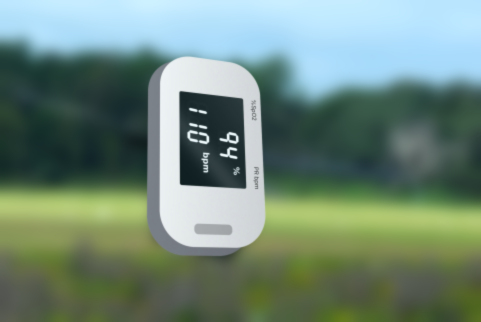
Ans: 94 %
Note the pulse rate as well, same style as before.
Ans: 110 bpm
